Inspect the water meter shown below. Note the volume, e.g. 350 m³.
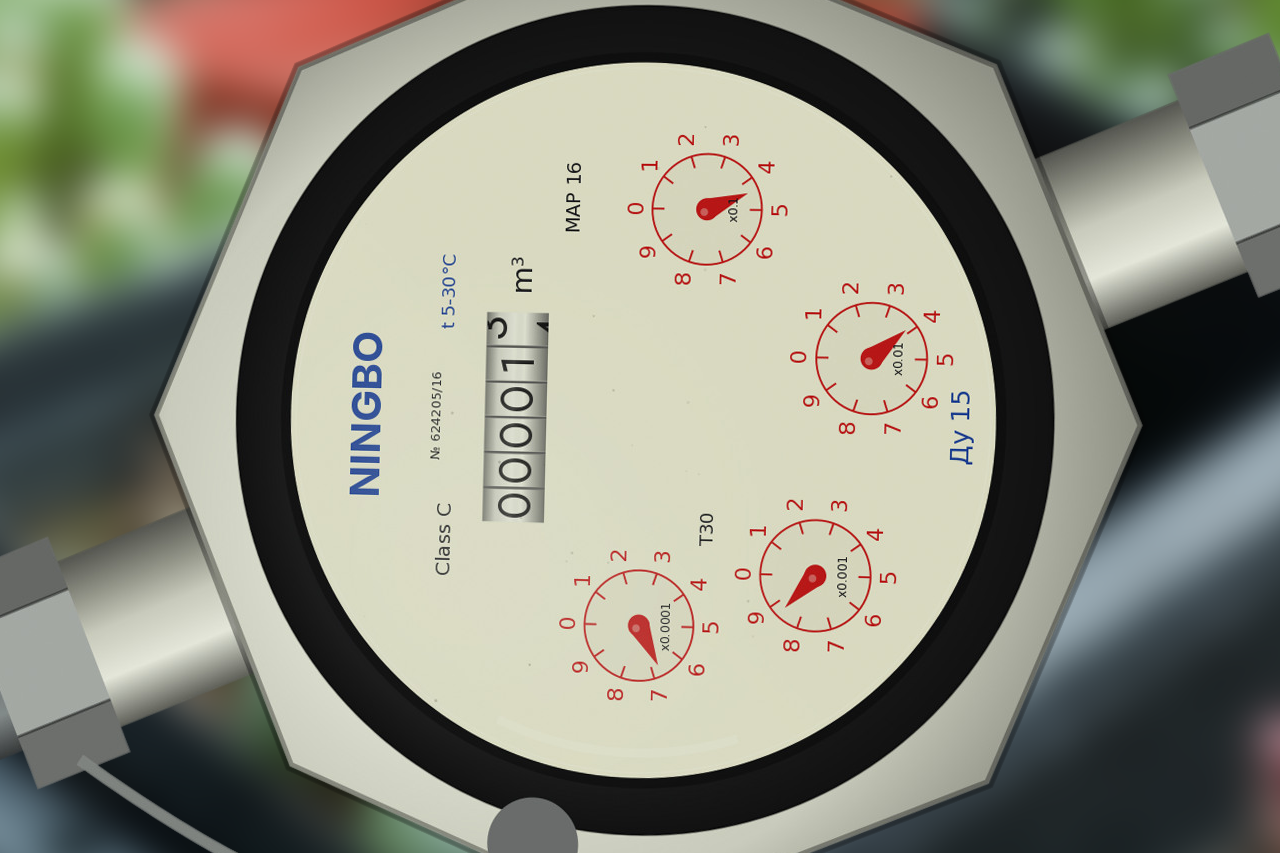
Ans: 13.4386 m³
